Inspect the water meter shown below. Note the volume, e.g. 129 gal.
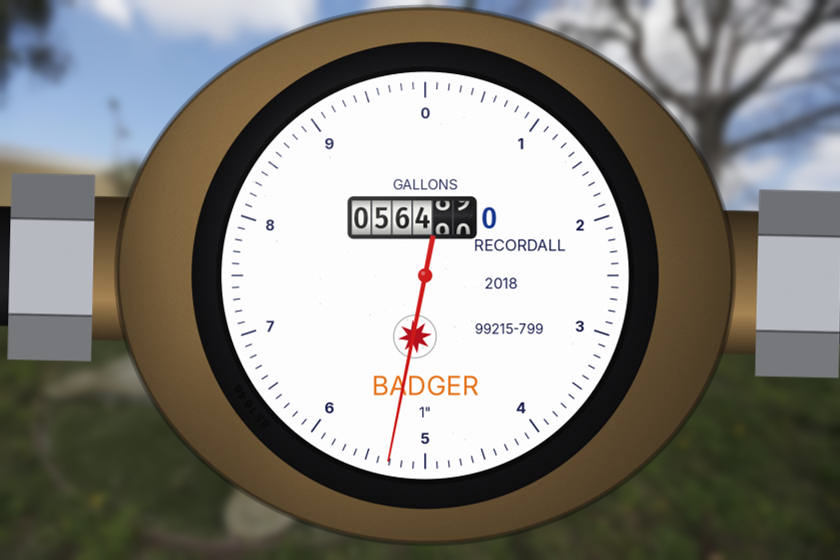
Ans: 564895.3 gal
